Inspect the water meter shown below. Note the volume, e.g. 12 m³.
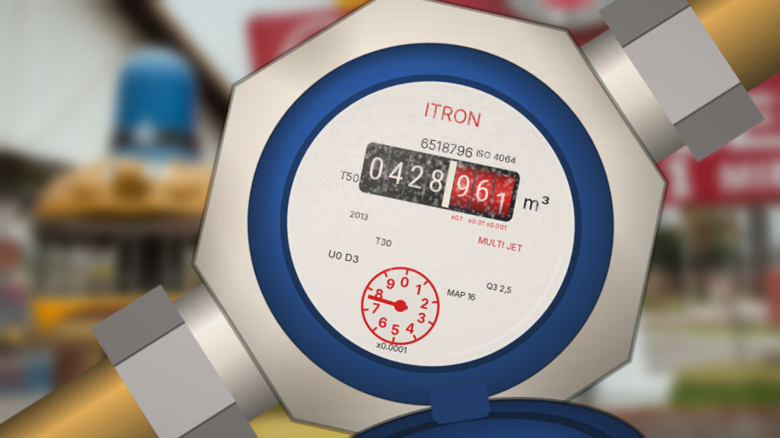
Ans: 428.9607 m³
